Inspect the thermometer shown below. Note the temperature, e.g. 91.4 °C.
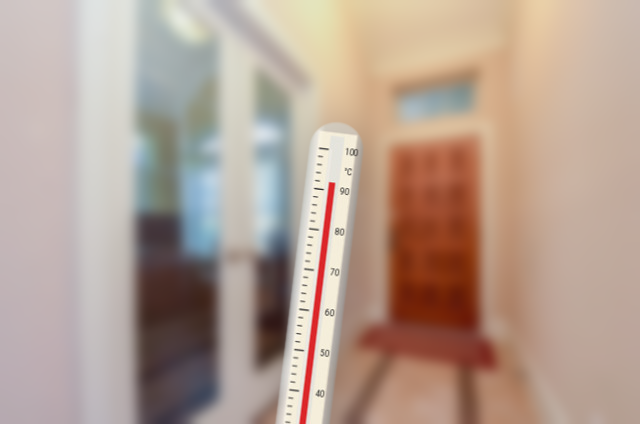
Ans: 92 °C
